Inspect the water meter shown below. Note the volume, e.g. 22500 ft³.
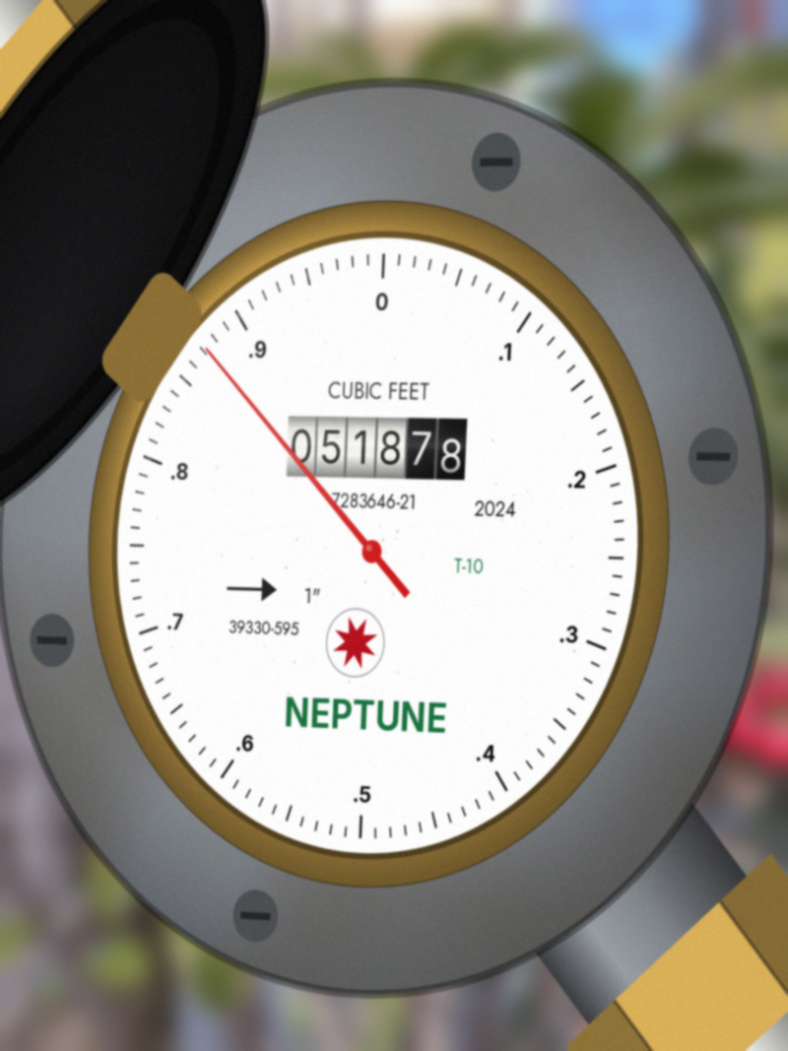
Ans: 51877.87 ft³
